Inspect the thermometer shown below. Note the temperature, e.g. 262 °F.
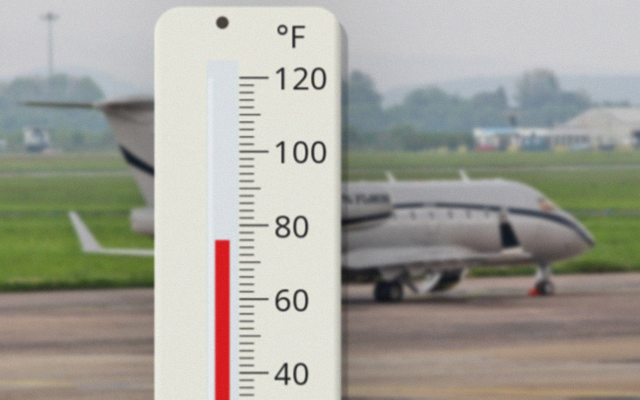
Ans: 76 °F
